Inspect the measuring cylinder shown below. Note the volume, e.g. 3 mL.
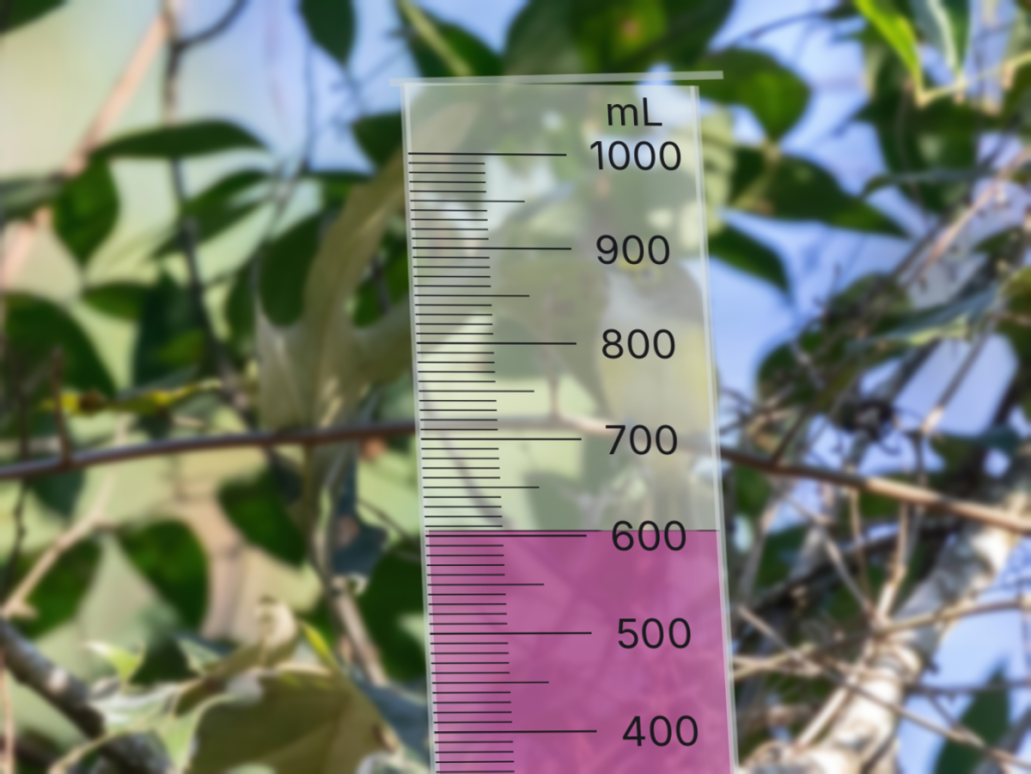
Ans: 605 mL
